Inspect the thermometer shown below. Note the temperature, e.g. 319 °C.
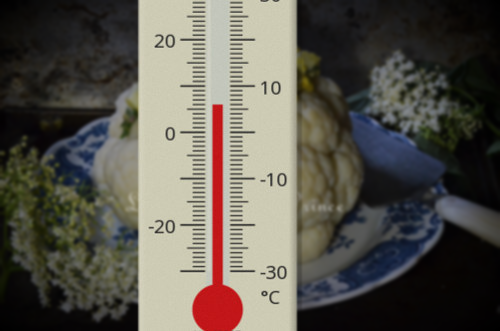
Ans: 6 °C
